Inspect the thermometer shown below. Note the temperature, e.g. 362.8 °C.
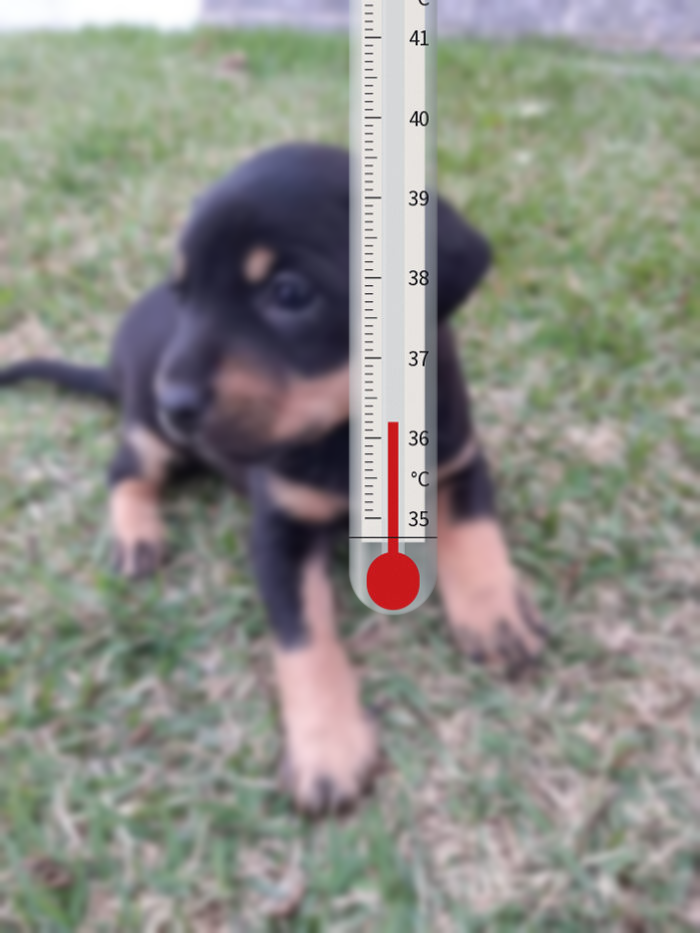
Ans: 36.2 °C
